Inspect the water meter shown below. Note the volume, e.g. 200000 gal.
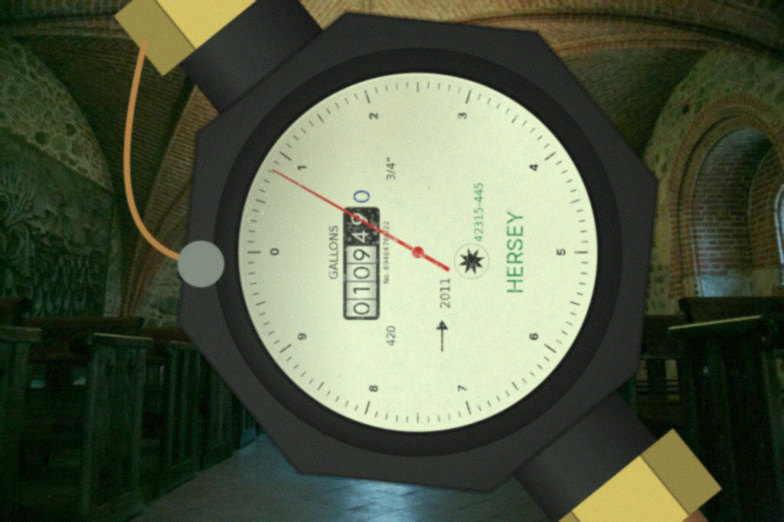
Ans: 109490.8 gal
